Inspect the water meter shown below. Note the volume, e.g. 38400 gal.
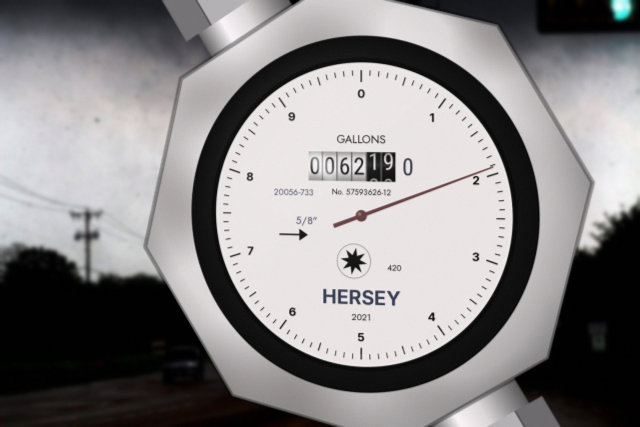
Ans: 62191.9 gal
